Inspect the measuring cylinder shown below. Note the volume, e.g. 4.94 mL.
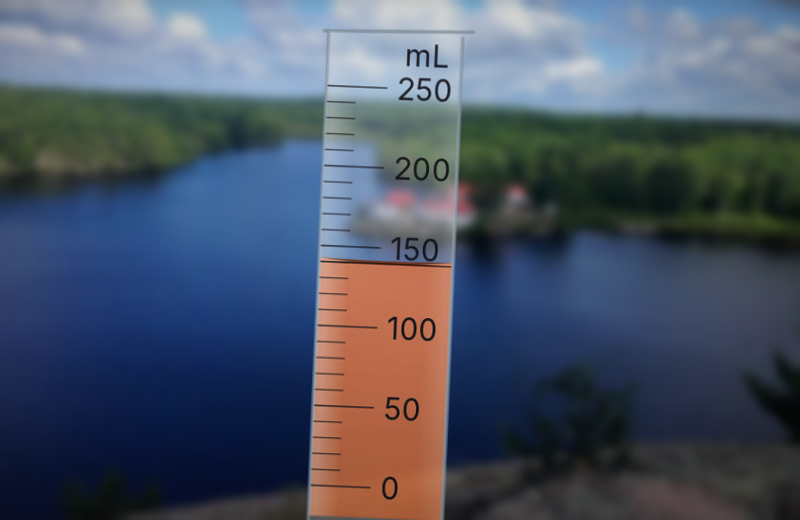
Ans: 140 mL
